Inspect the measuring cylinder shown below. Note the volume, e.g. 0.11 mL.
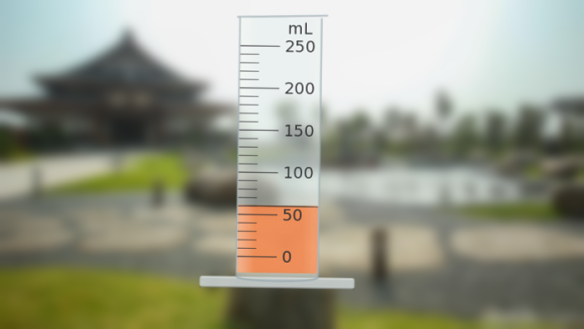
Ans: 60 mL
